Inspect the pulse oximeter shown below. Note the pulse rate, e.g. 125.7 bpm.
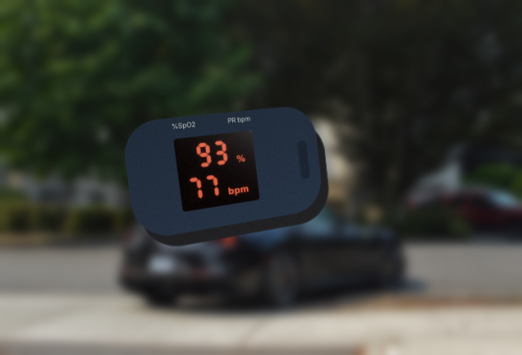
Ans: 77 bpm
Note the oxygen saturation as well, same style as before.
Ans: 93 %
